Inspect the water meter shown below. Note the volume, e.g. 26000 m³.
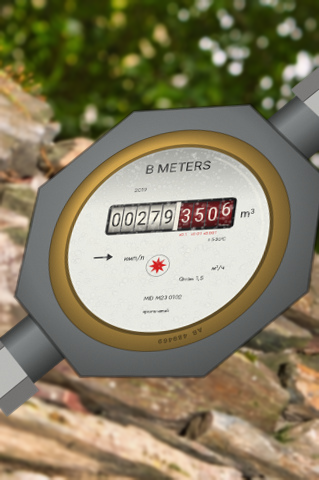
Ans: 279.3506 m³
